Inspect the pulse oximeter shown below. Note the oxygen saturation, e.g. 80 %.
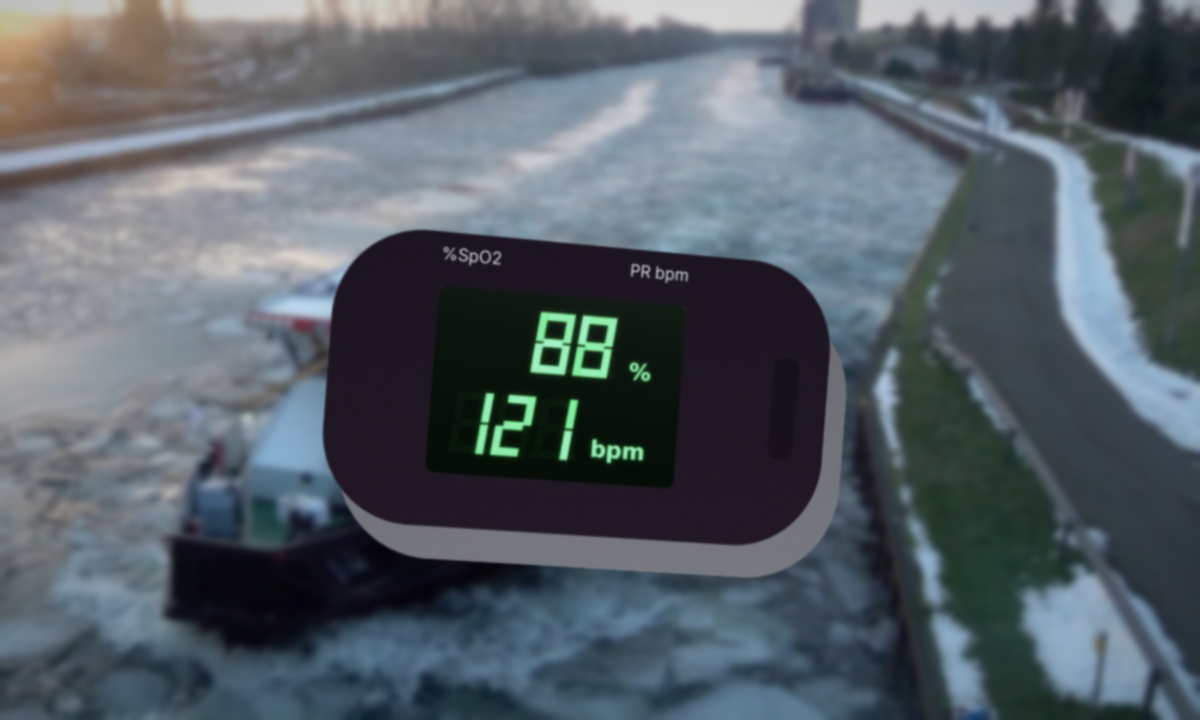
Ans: 88 %
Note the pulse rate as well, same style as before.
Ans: 121 bpm
